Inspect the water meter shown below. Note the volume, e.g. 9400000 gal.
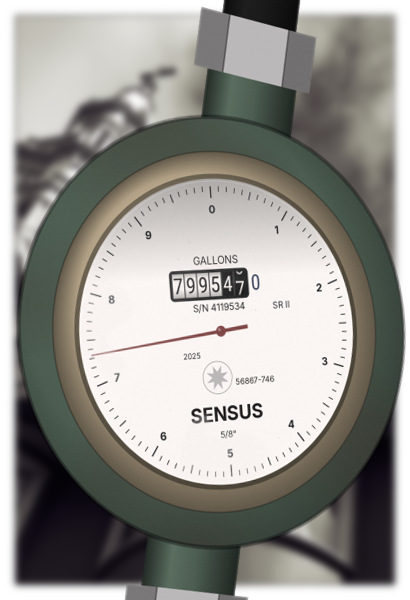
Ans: 7995467.3 gal
